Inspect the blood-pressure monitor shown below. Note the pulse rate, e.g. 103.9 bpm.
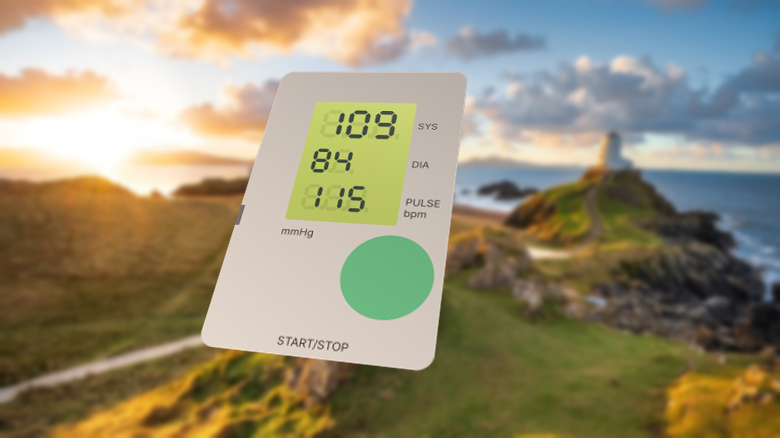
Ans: 115 bpm
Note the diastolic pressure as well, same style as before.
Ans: 84 mmHg
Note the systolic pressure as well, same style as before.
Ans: 109 mmHg
